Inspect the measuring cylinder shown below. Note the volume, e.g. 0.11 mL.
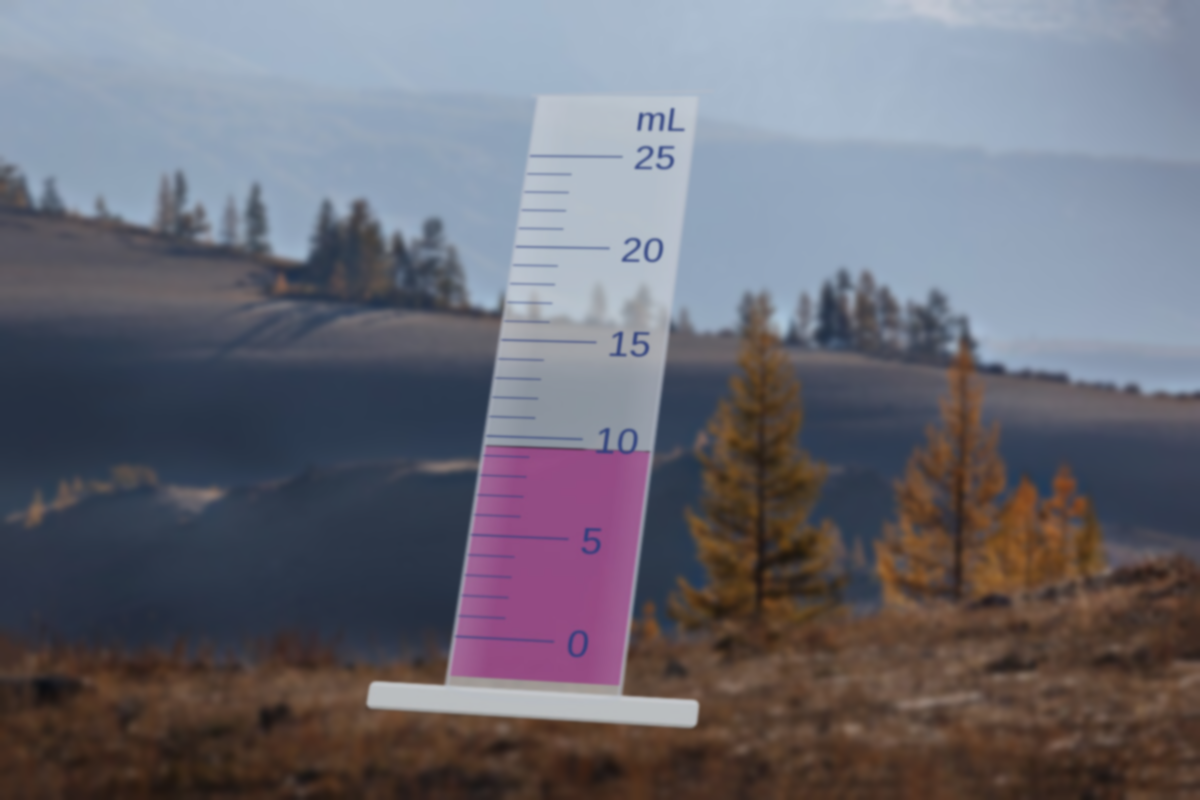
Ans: 9.5 mL
